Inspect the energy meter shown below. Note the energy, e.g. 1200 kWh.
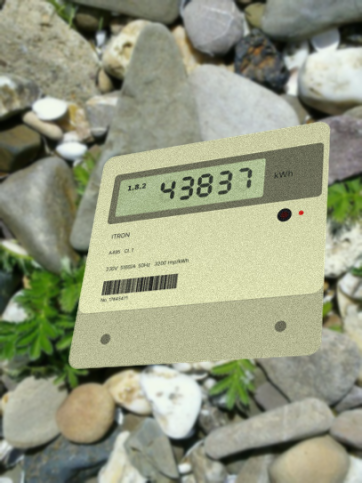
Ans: 43837 kWh
